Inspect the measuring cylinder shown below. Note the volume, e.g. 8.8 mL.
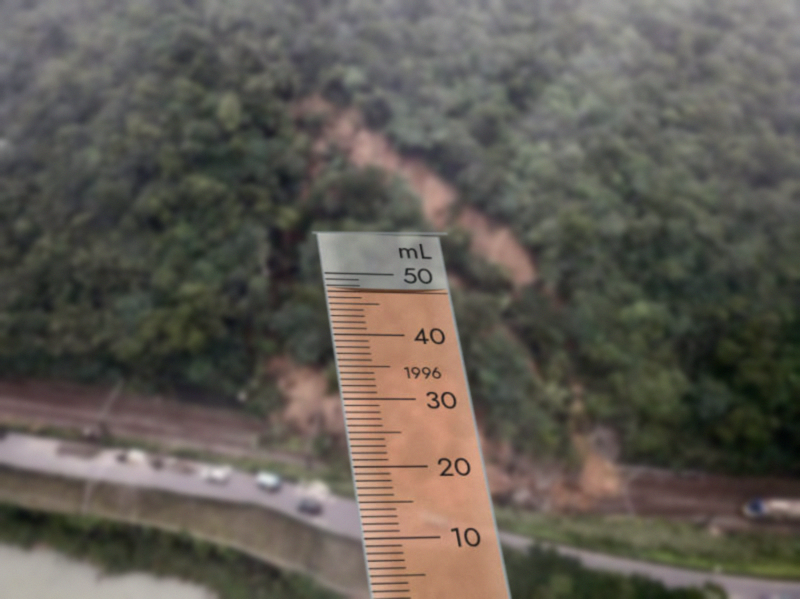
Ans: 47 mL
